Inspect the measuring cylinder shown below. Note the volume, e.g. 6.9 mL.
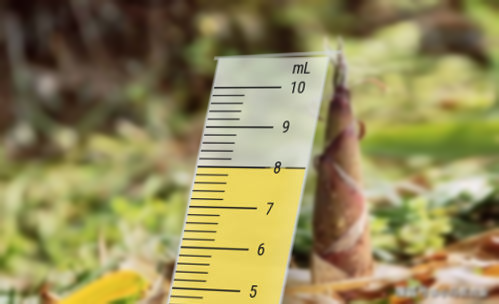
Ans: 8 mL
